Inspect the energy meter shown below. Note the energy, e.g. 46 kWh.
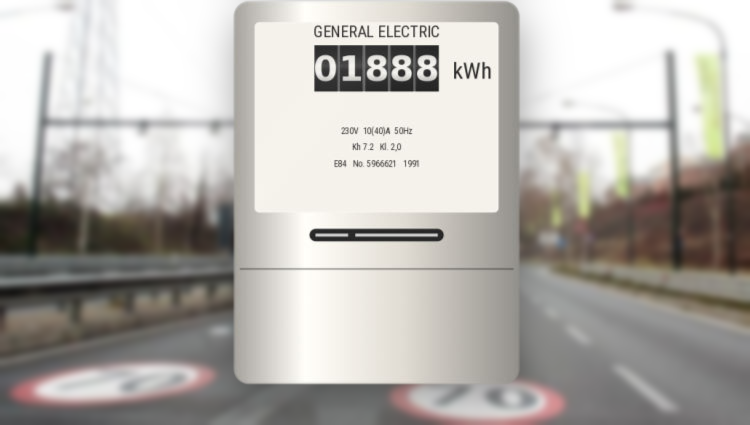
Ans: 1888 kWh
